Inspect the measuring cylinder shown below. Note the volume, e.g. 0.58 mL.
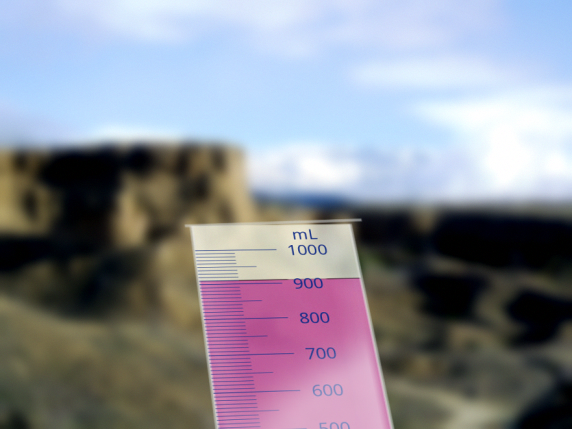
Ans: 910 mL
